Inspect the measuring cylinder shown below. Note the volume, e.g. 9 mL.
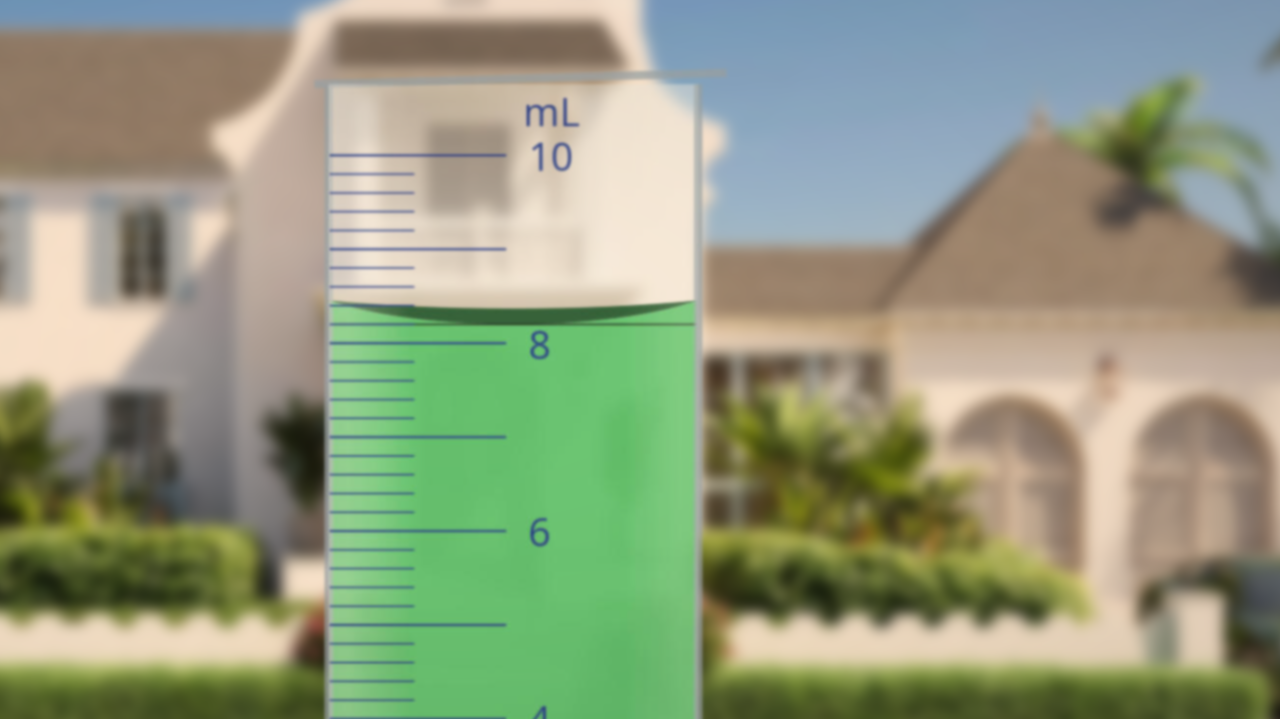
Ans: 8.2 mL
